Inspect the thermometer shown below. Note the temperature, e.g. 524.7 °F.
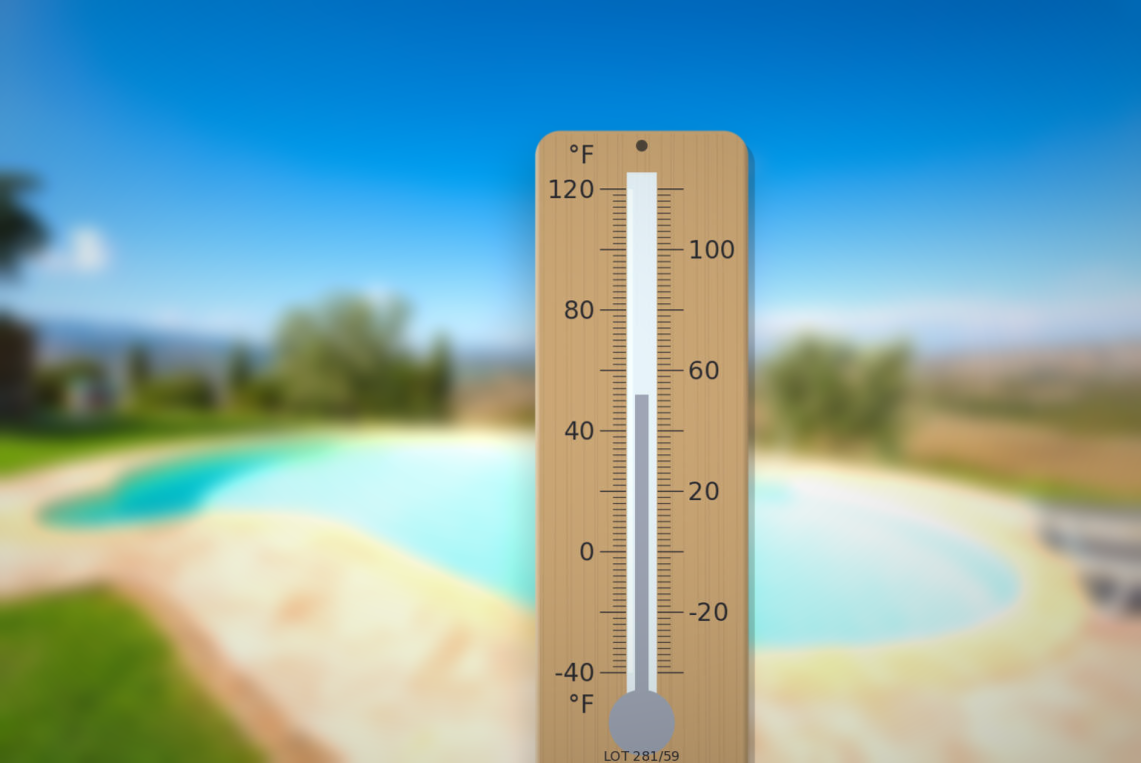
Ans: 52 °F
